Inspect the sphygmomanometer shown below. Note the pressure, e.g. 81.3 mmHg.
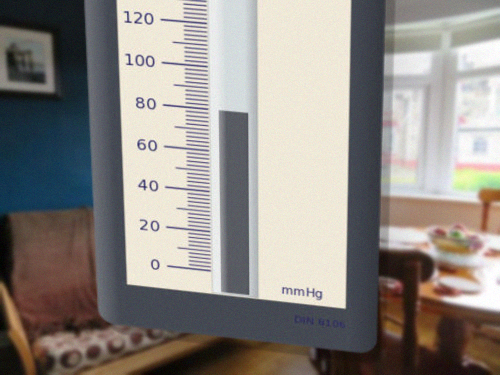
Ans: 80 mmHg
